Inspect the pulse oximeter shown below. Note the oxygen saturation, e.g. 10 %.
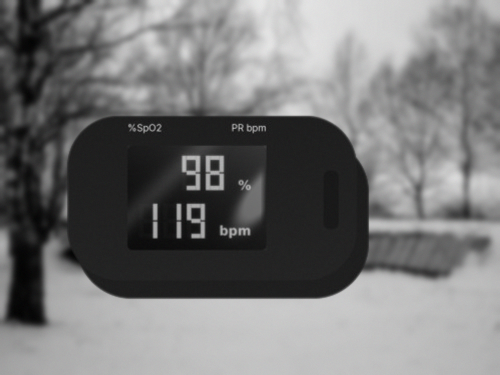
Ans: 98 %
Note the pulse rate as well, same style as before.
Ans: 119 bpm
